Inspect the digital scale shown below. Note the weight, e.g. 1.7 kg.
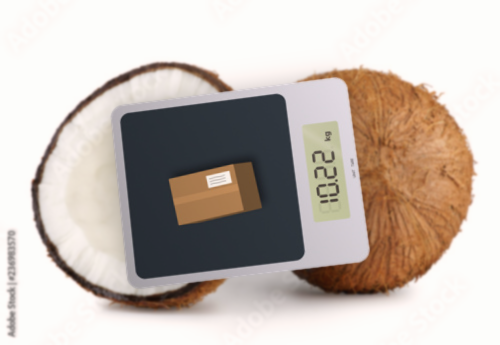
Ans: 10.22 kg
